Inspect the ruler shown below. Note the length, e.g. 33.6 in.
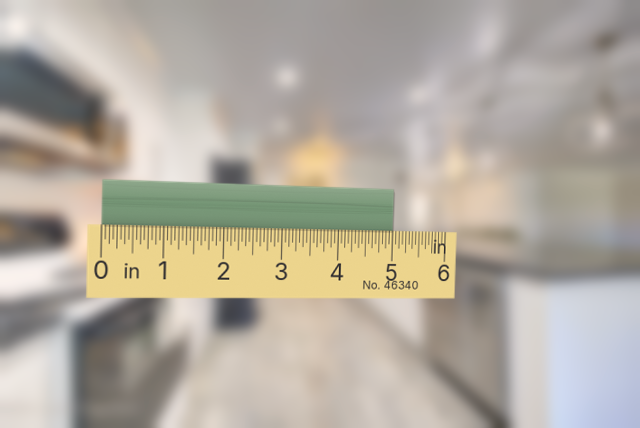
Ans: 5 in
